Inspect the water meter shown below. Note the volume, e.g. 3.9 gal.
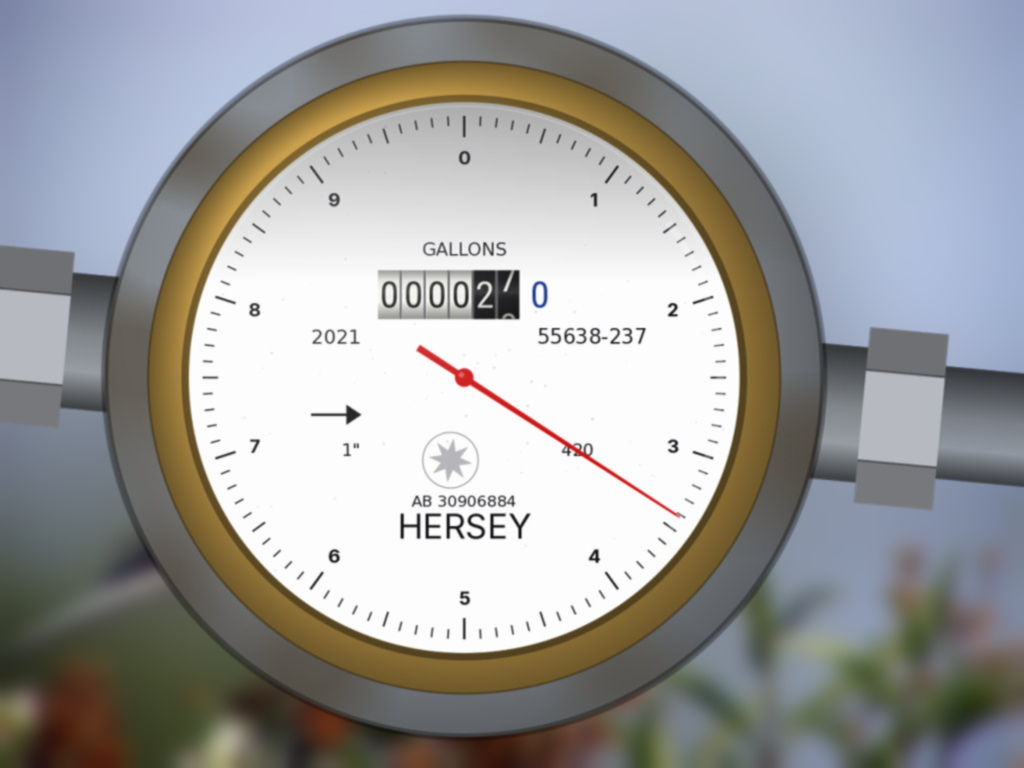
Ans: 273.4 gal
